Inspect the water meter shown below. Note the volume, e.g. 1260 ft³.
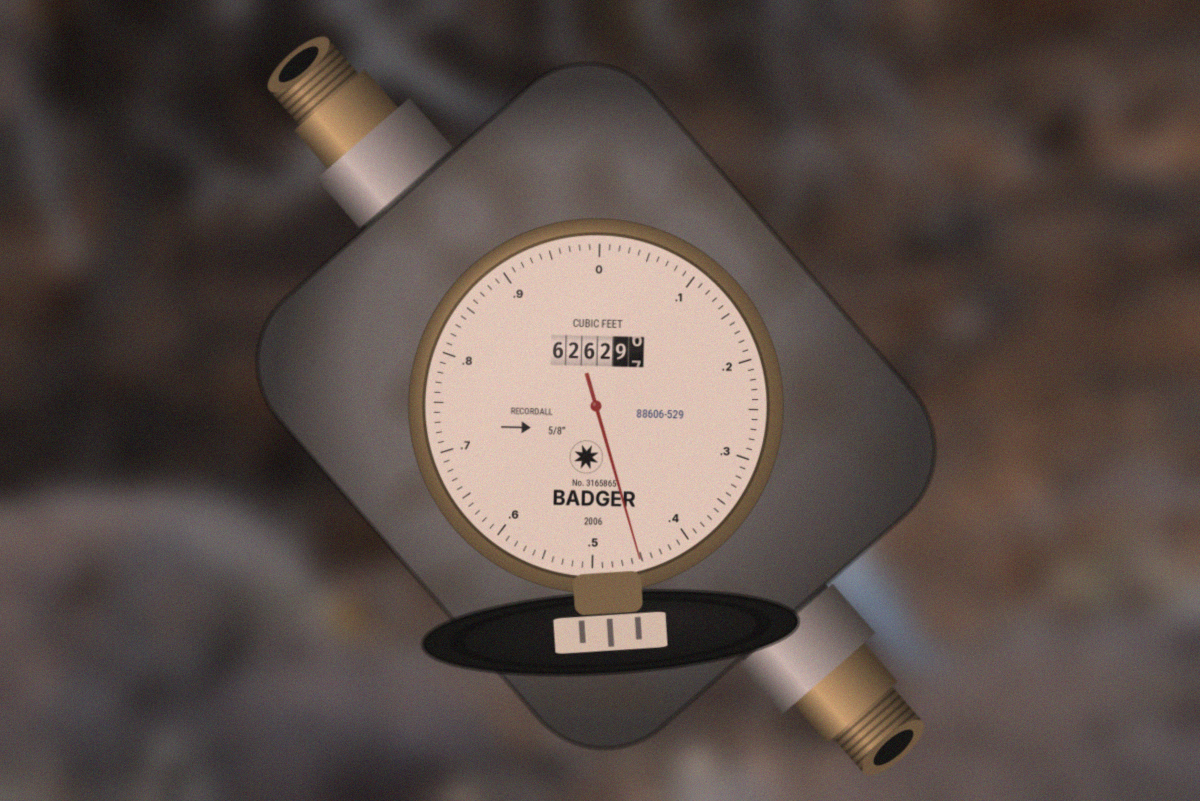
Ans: 626296.45 ft³
